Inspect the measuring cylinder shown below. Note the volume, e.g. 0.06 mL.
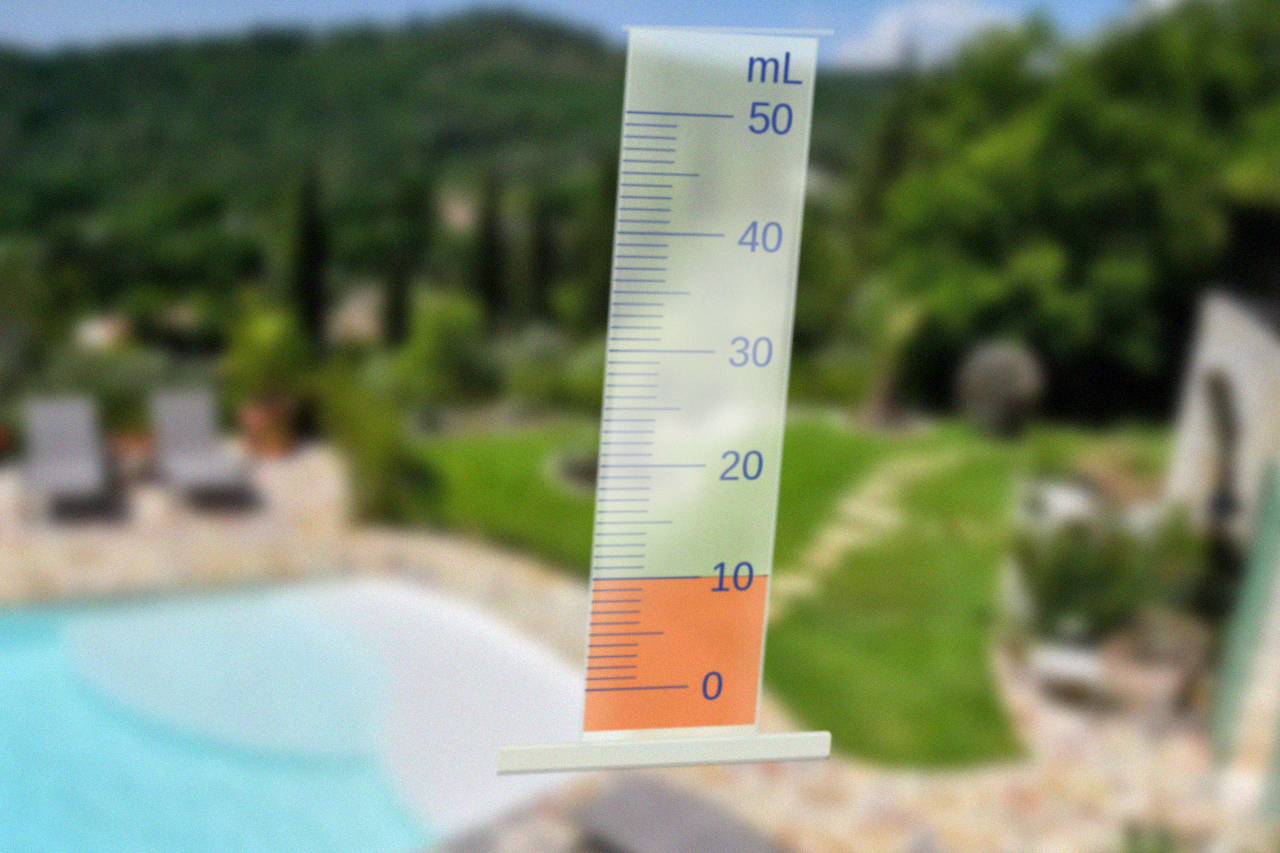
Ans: 10 mL
